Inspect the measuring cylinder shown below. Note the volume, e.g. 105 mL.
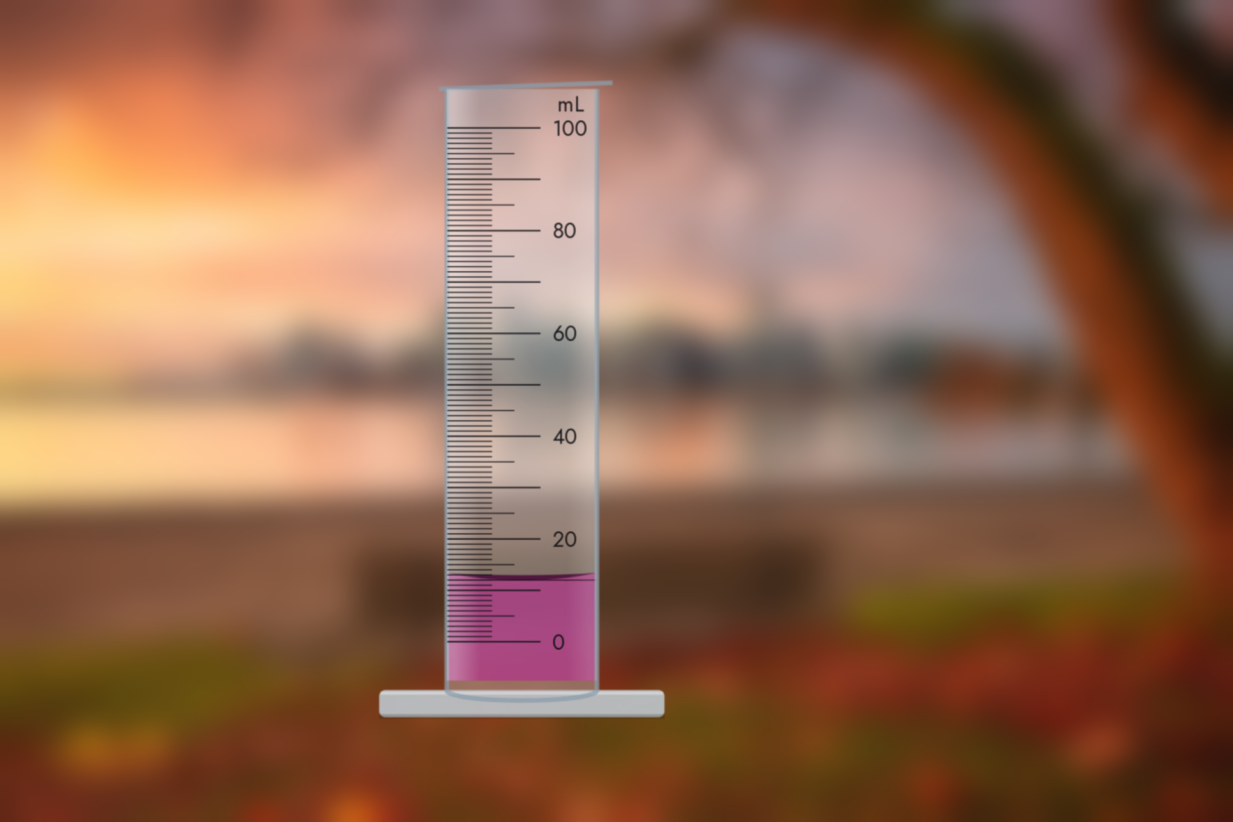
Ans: 12 mL
